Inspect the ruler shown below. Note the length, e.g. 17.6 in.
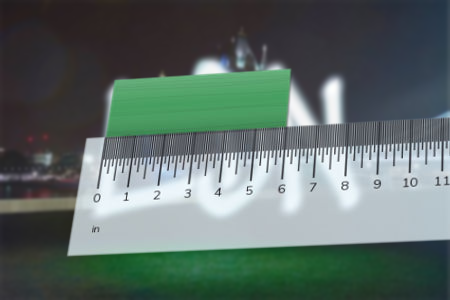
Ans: 6 in
